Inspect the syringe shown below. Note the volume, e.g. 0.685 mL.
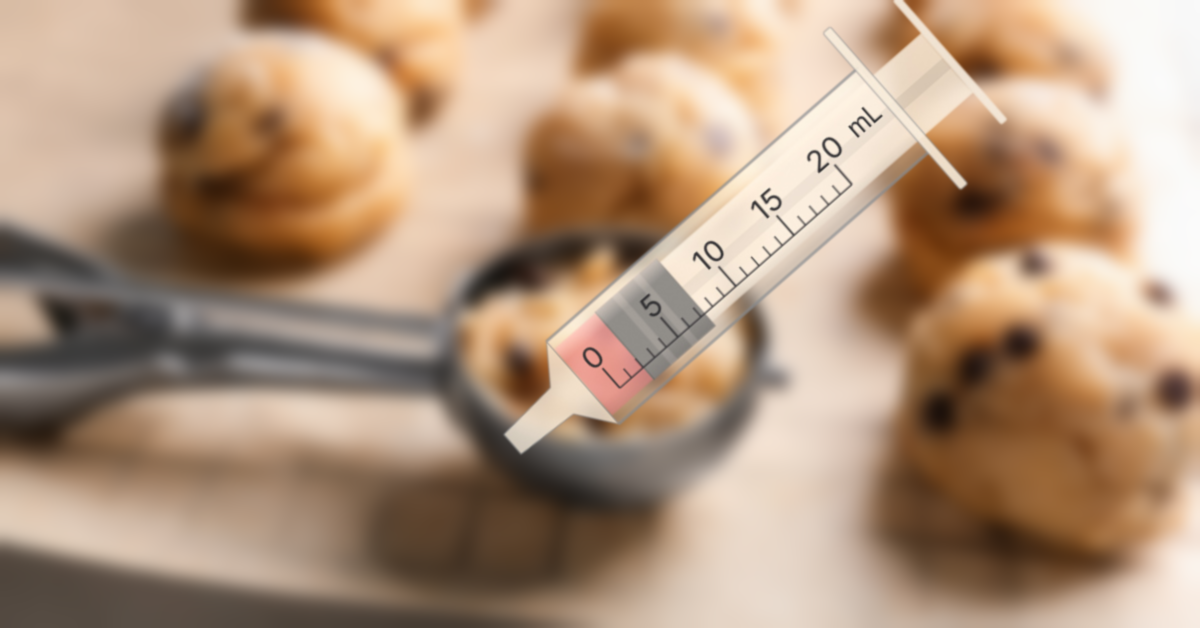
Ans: 2 mL
